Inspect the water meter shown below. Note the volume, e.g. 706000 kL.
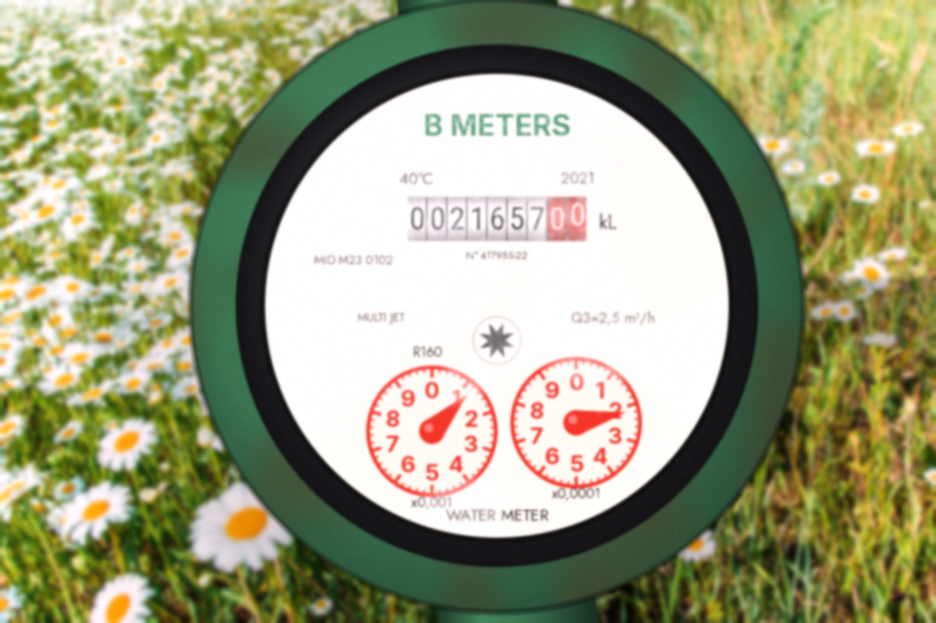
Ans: 21657.0012 kL
